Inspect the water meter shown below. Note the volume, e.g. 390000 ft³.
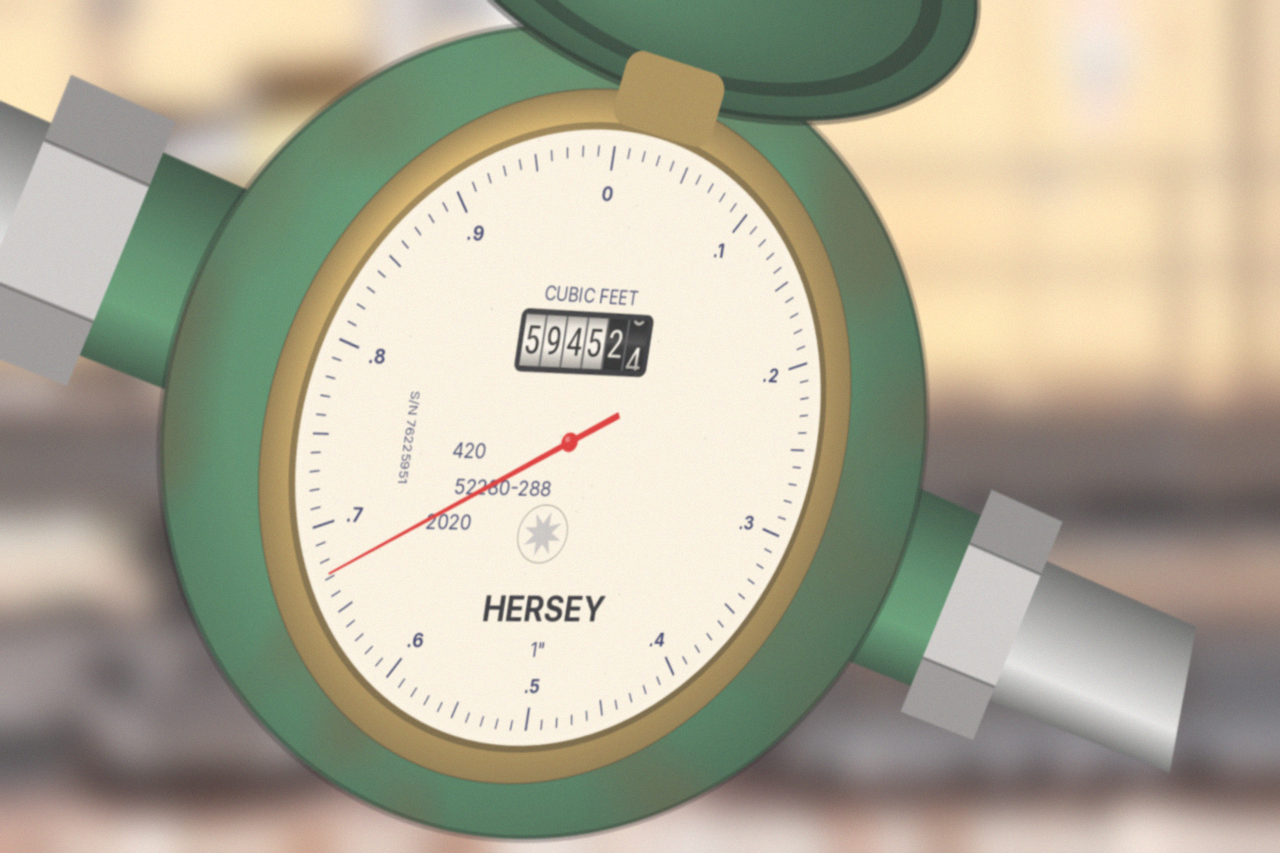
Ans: 594523.67 ft³
